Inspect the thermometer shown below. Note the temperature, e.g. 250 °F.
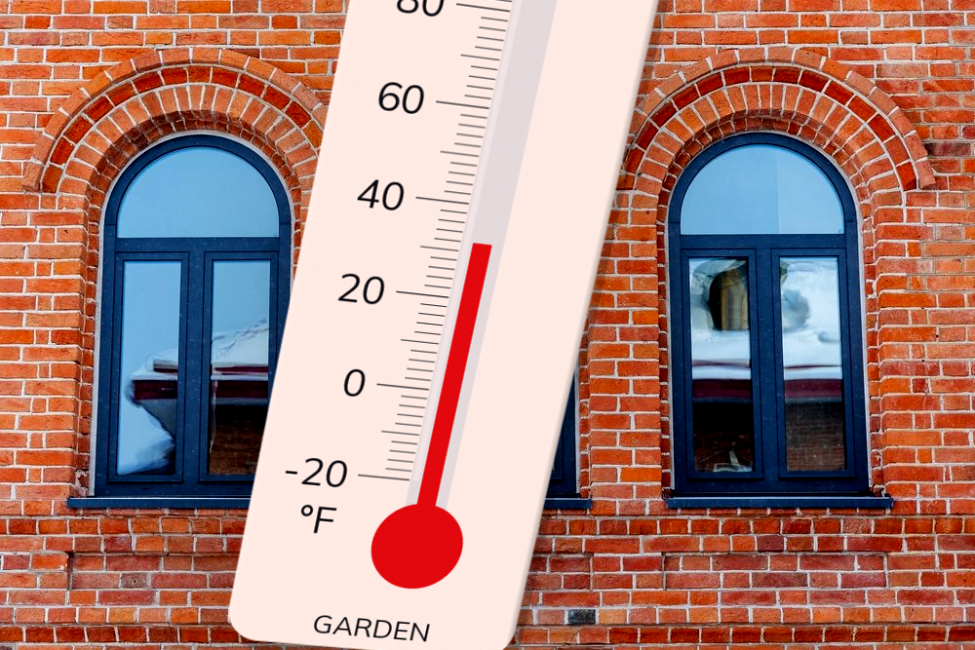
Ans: 32 °F
